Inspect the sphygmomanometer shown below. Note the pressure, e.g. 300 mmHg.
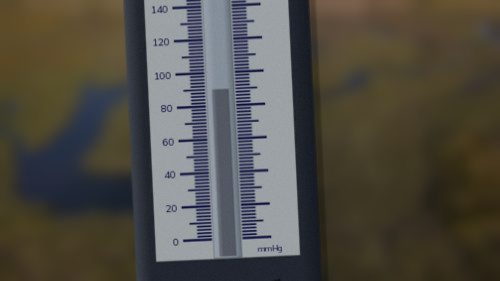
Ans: 90 mmHg
